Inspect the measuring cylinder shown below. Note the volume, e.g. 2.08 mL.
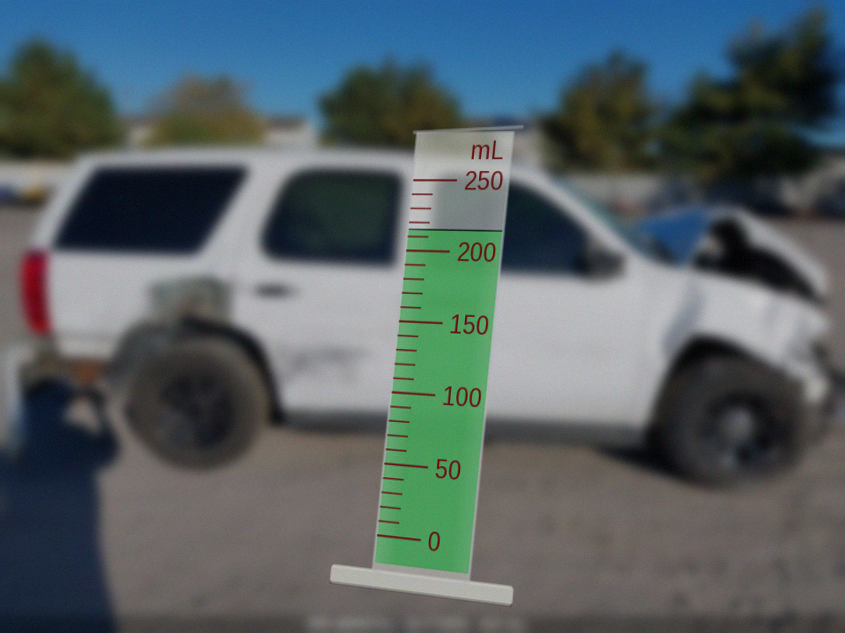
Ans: 215 mL
